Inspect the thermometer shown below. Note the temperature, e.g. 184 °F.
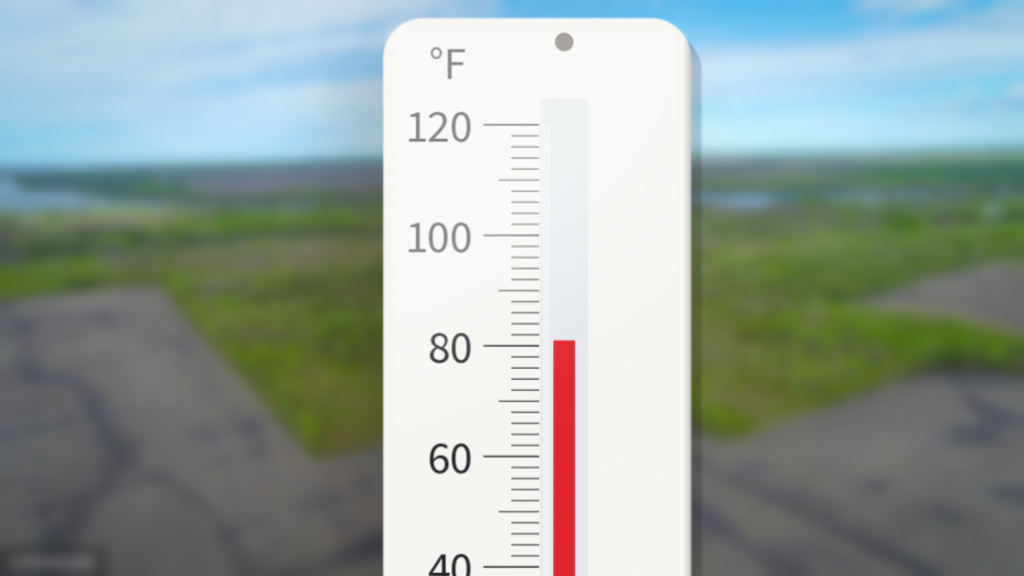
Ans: 81 °F
